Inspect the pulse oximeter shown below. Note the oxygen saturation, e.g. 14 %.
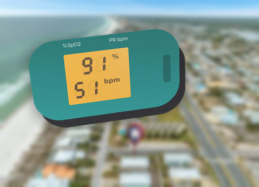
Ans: 91 %
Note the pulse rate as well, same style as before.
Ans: 51 bpm
